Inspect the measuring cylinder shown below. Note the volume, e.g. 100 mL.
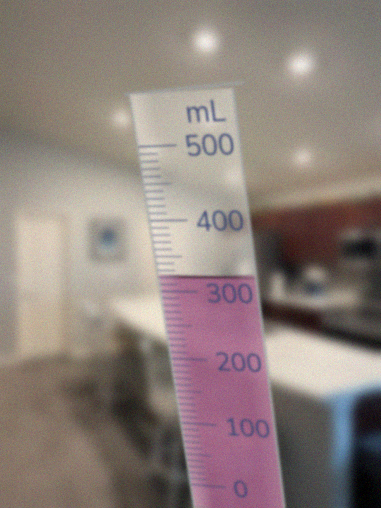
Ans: 320 mL
